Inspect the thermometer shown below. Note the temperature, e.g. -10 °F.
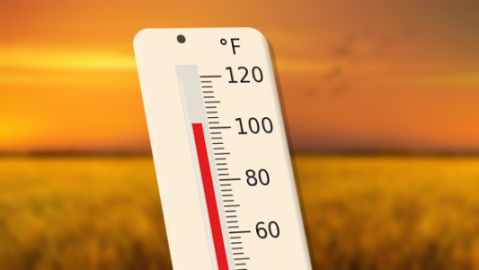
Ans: 102 °F
